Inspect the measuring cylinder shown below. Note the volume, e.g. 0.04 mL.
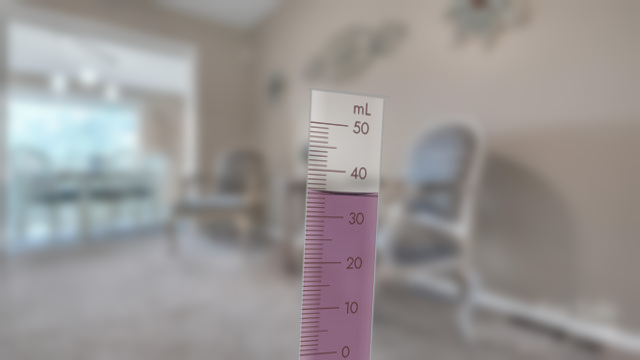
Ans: 35 mL
